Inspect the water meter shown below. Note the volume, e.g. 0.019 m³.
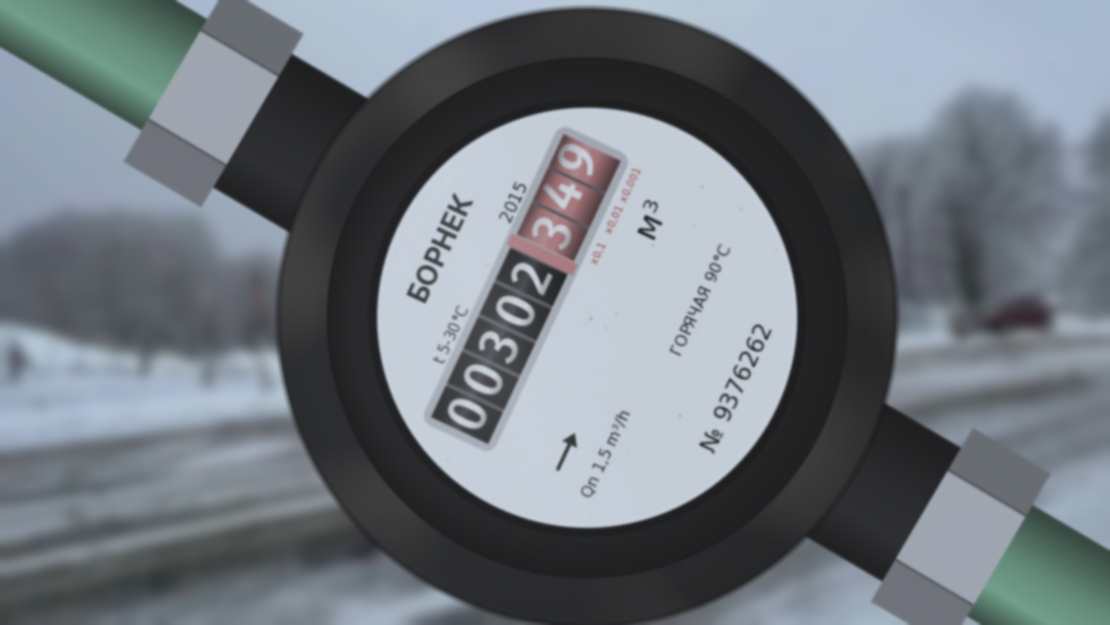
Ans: 302.349 m³
